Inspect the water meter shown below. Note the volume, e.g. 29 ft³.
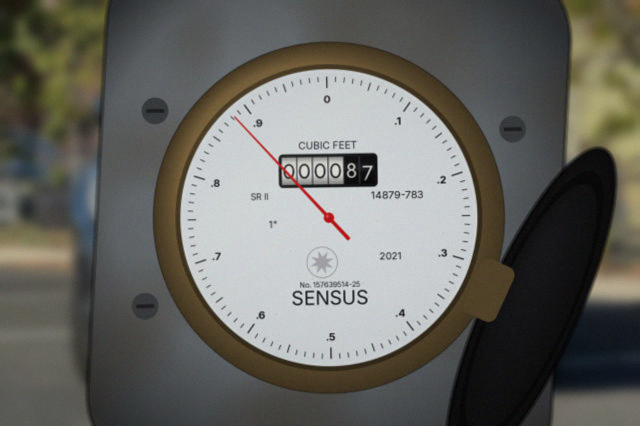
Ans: 86.88 ft³
